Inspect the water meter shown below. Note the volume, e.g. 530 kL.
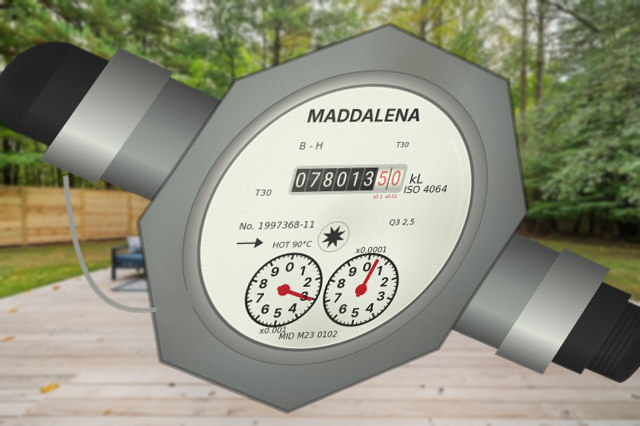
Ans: 78013.5030 kL
